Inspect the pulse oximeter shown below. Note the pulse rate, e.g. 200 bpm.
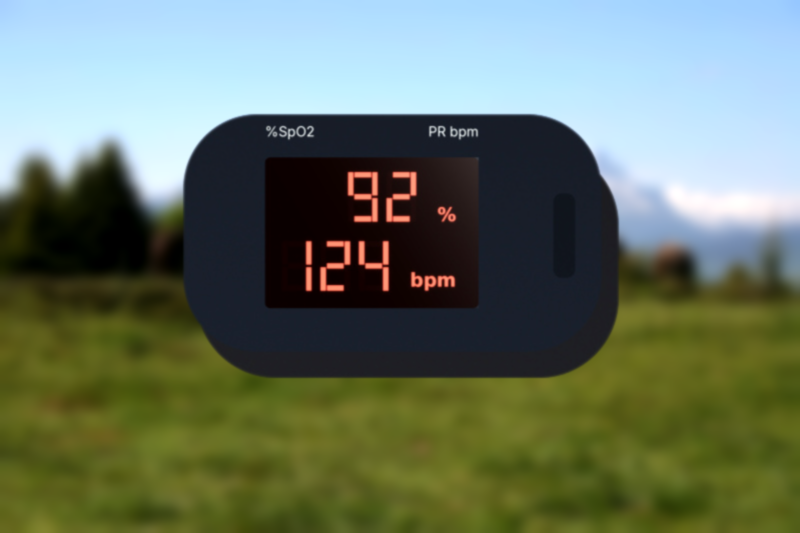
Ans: 124 bpm
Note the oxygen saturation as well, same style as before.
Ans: 92 %
